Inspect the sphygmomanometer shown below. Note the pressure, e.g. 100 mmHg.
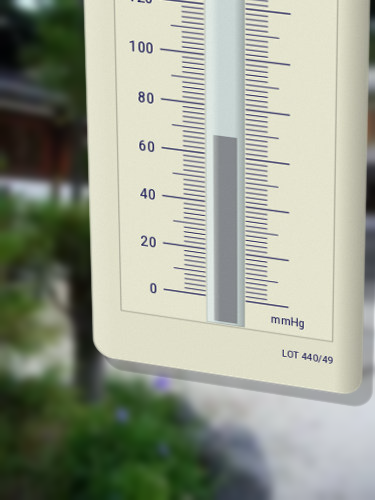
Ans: 68 mmHg
